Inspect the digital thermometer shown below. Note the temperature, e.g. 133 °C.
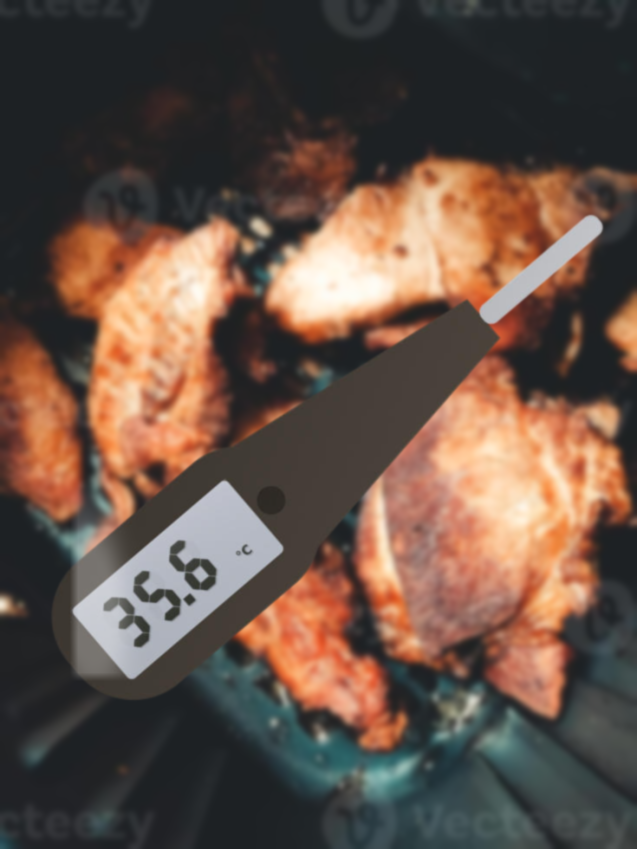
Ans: 35.6 °C
